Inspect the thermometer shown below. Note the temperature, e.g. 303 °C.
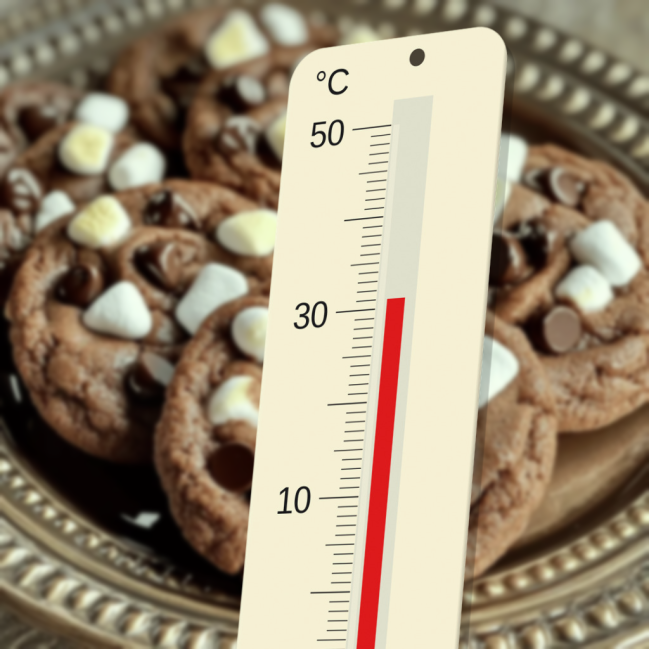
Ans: 31 °C
